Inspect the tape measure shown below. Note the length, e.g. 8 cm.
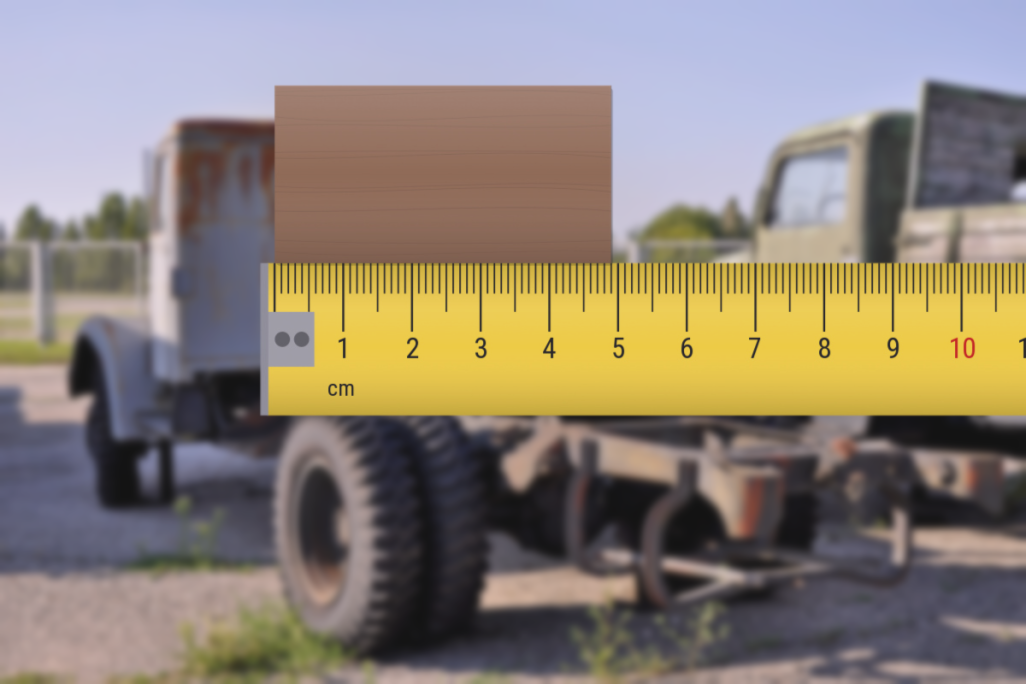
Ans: 4.9 cm
